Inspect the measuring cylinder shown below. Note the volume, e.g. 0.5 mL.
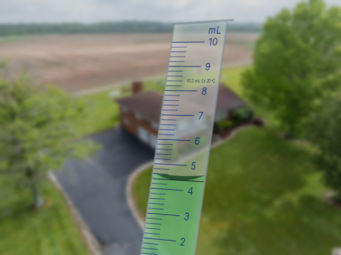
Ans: 4.4 mL
